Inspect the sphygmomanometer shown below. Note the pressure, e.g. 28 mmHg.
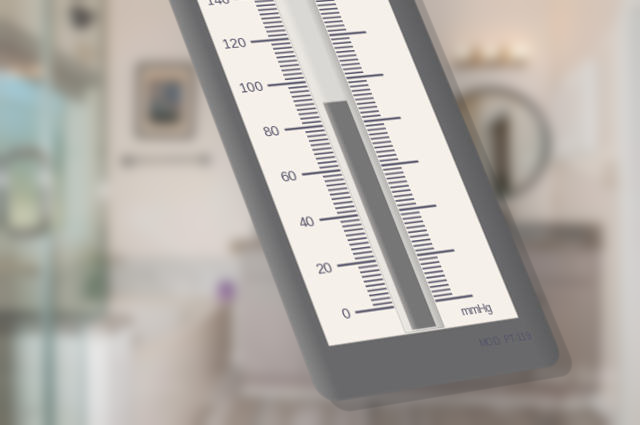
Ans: 90 mmHg
